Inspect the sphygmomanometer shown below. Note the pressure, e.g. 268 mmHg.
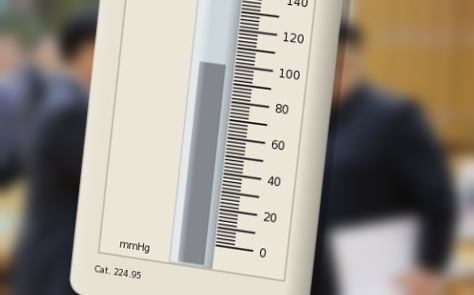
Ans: 100 mmHg
